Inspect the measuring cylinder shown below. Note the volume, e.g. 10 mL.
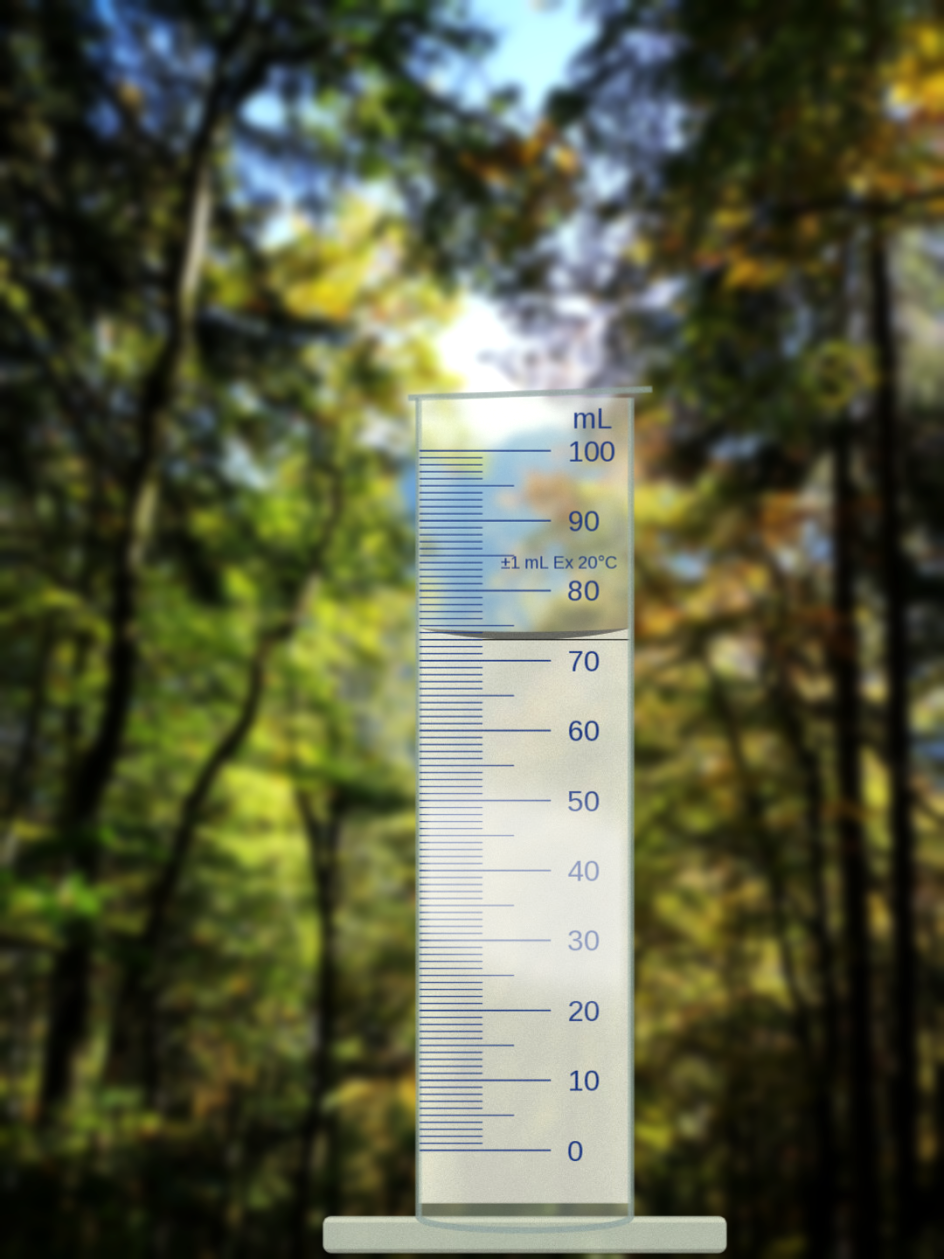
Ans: 73 mL
